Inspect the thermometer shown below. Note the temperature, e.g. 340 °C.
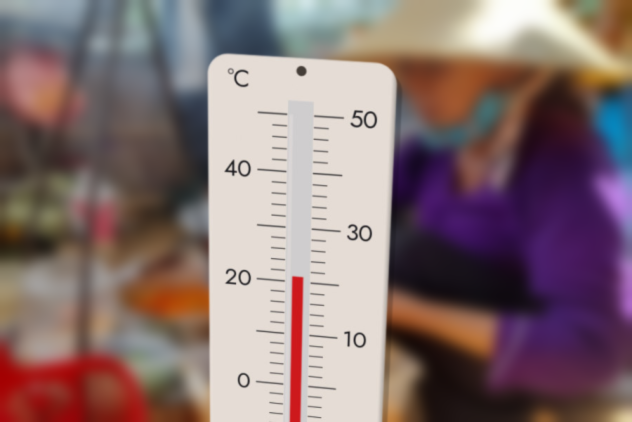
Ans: 21 °C
